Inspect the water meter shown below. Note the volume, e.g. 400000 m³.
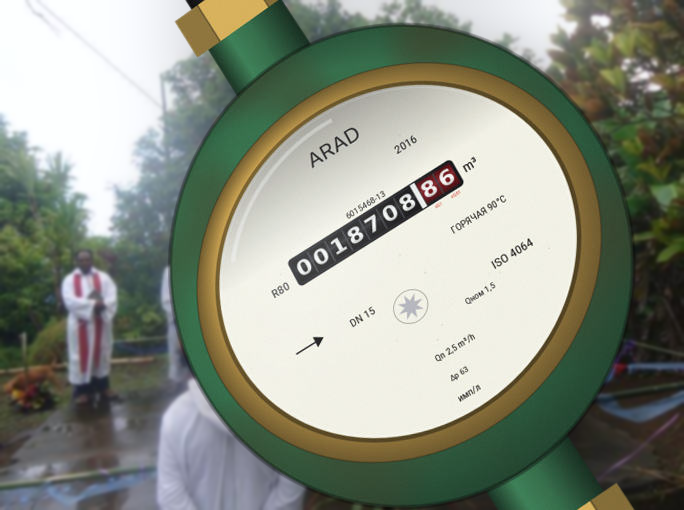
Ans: 18708.86 m³
